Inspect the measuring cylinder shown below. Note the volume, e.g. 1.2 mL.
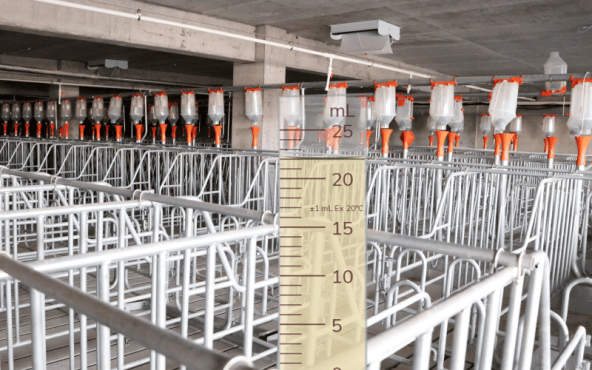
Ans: 22 mL
